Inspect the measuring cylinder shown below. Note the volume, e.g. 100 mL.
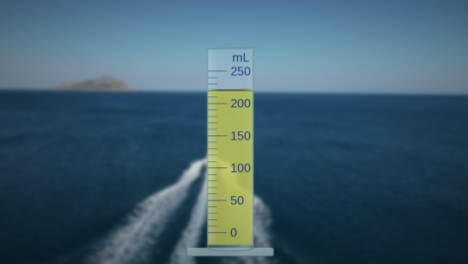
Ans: 220 mL
